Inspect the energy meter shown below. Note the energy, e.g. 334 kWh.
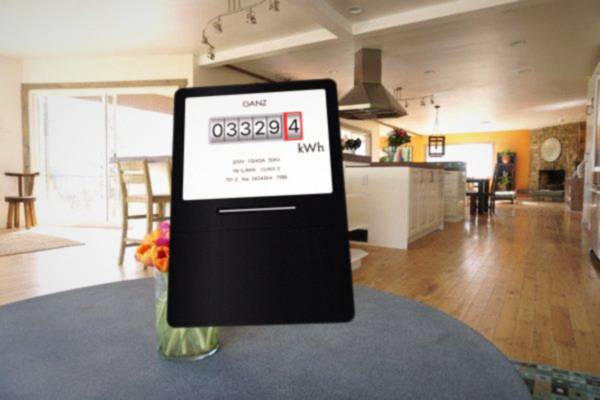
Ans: 3329.4 kWh
